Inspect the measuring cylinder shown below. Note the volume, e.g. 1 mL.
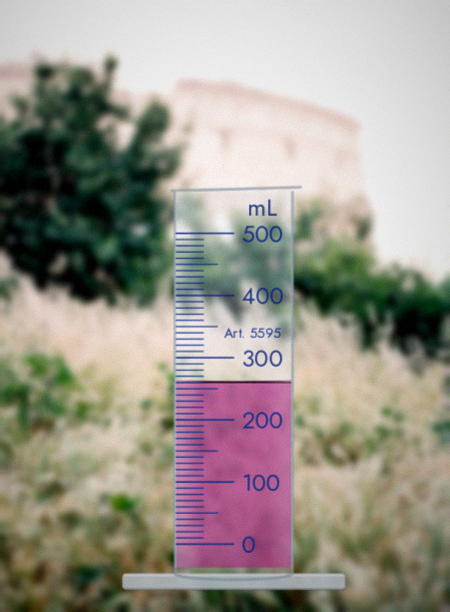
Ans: 260 mL
